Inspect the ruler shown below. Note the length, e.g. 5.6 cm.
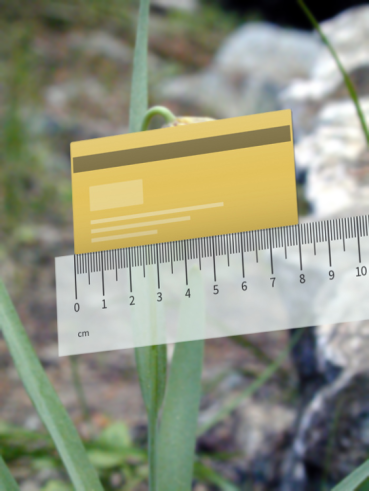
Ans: 8 cm
